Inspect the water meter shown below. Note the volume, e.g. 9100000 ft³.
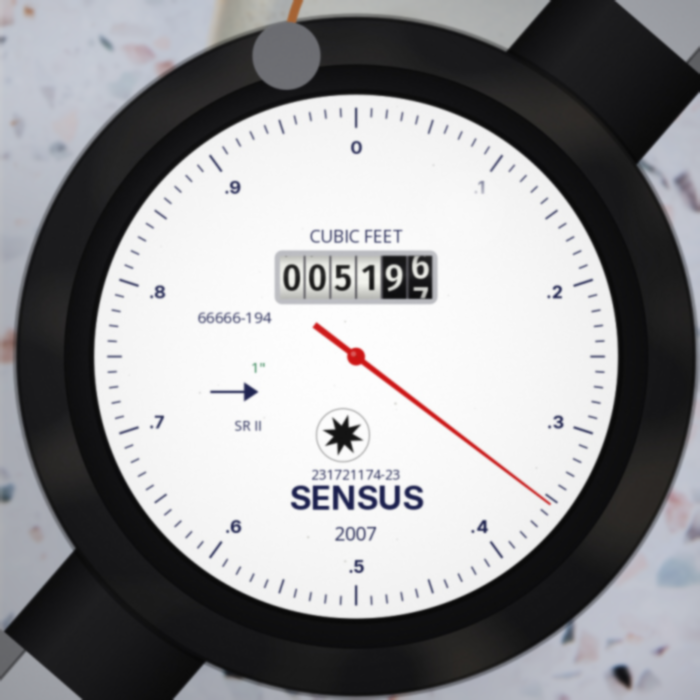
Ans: 5196.35 ft³
